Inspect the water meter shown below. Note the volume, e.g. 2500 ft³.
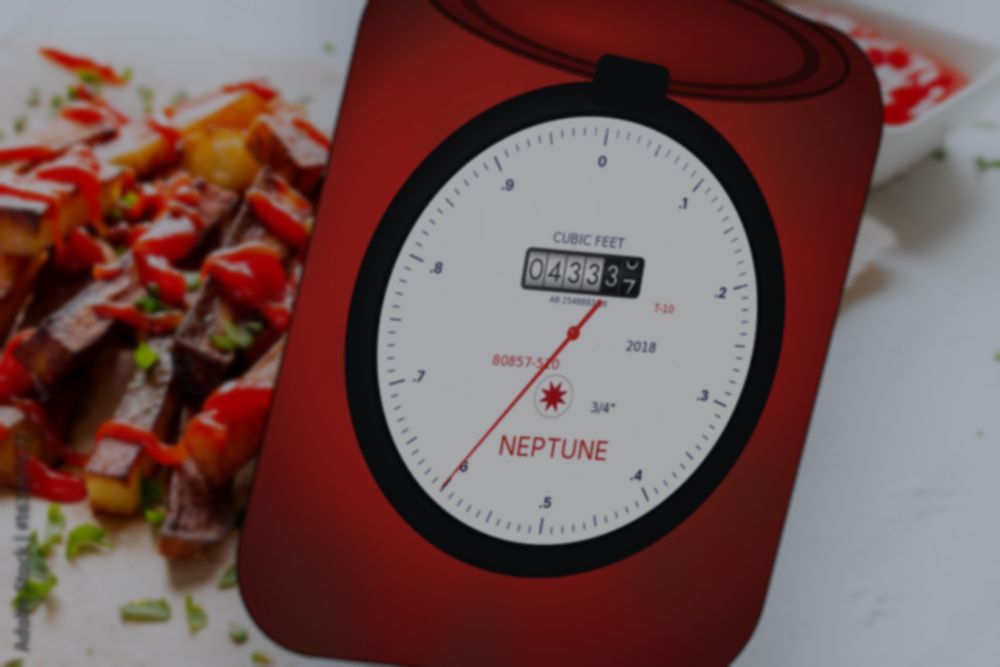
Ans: 43336.60 ft³
